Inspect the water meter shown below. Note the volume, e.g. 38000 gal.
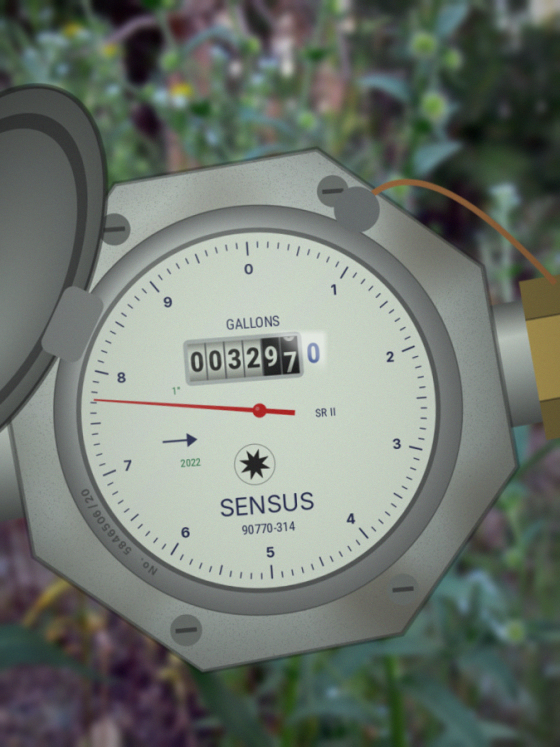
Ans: 32967.7 gal
